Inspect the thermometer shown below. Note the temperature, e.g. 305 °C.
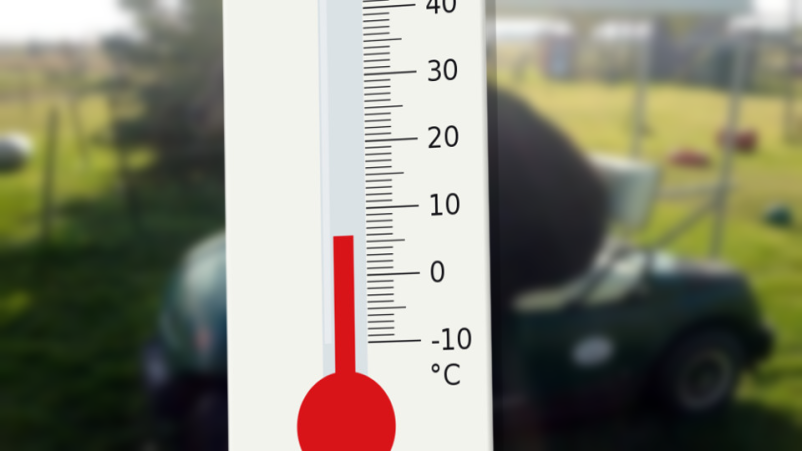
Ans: 6 °C
